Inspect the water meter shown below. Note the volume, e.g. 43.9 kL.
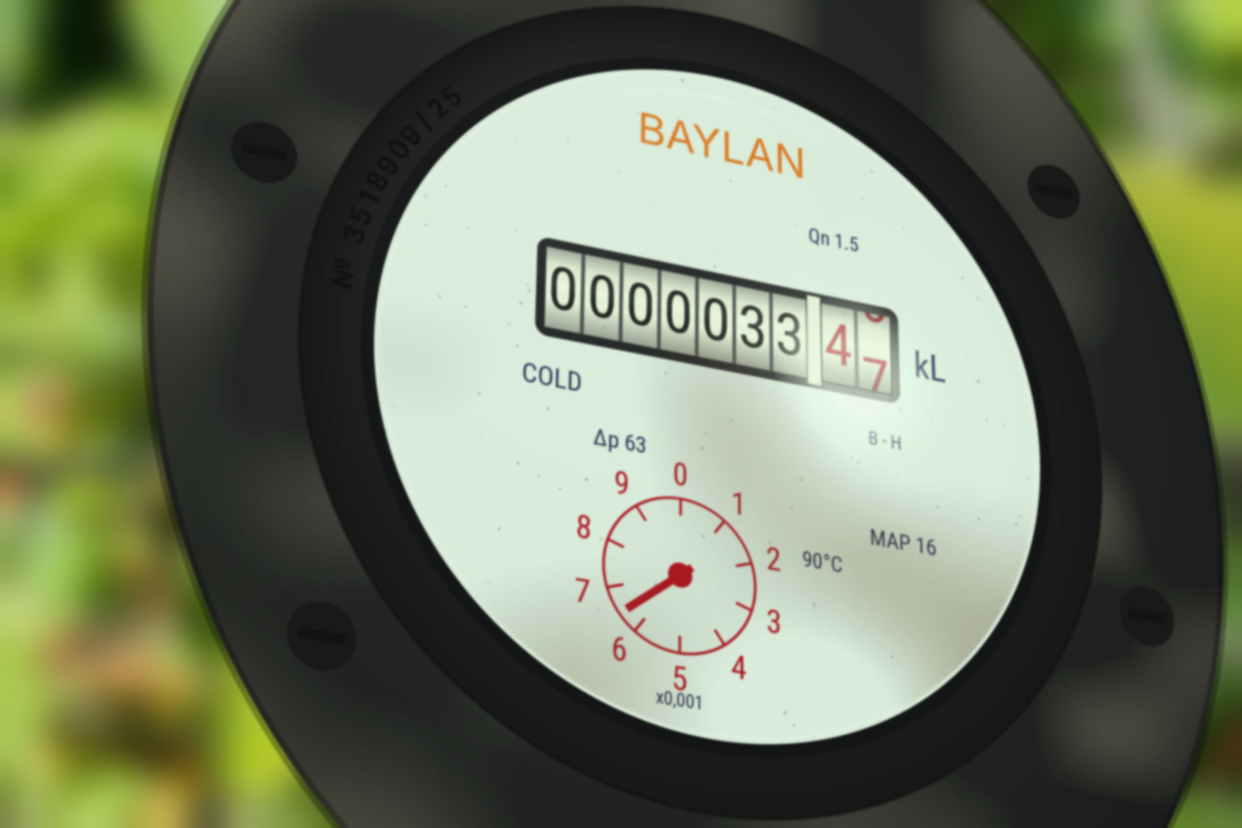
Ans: 33.466 kL
